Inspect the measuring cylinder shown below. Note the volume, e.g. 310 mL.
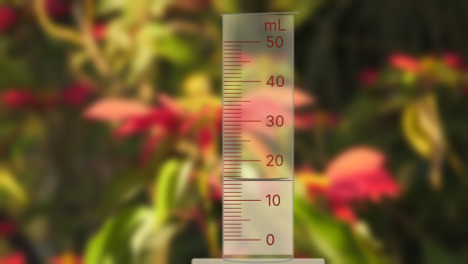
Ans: 15 mL
